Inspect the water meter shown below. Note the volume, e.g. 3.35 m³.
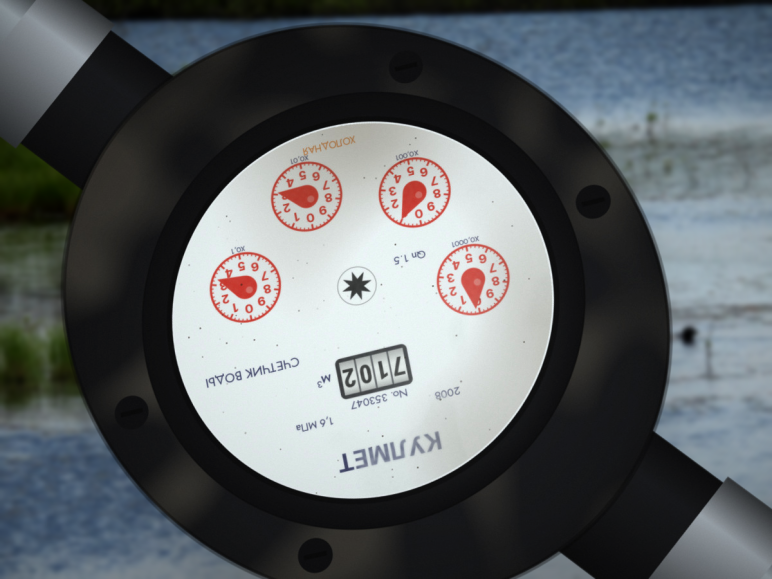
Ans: 7102.3310 m³
